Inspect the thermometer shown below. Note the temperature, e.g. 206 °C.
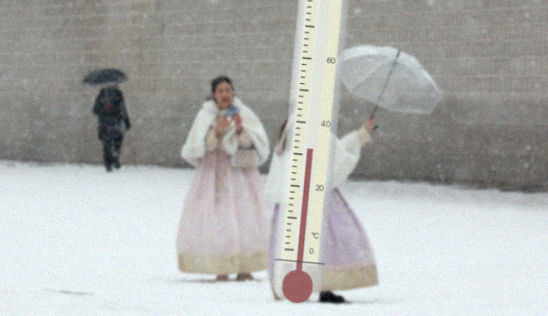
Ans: 32 °C
